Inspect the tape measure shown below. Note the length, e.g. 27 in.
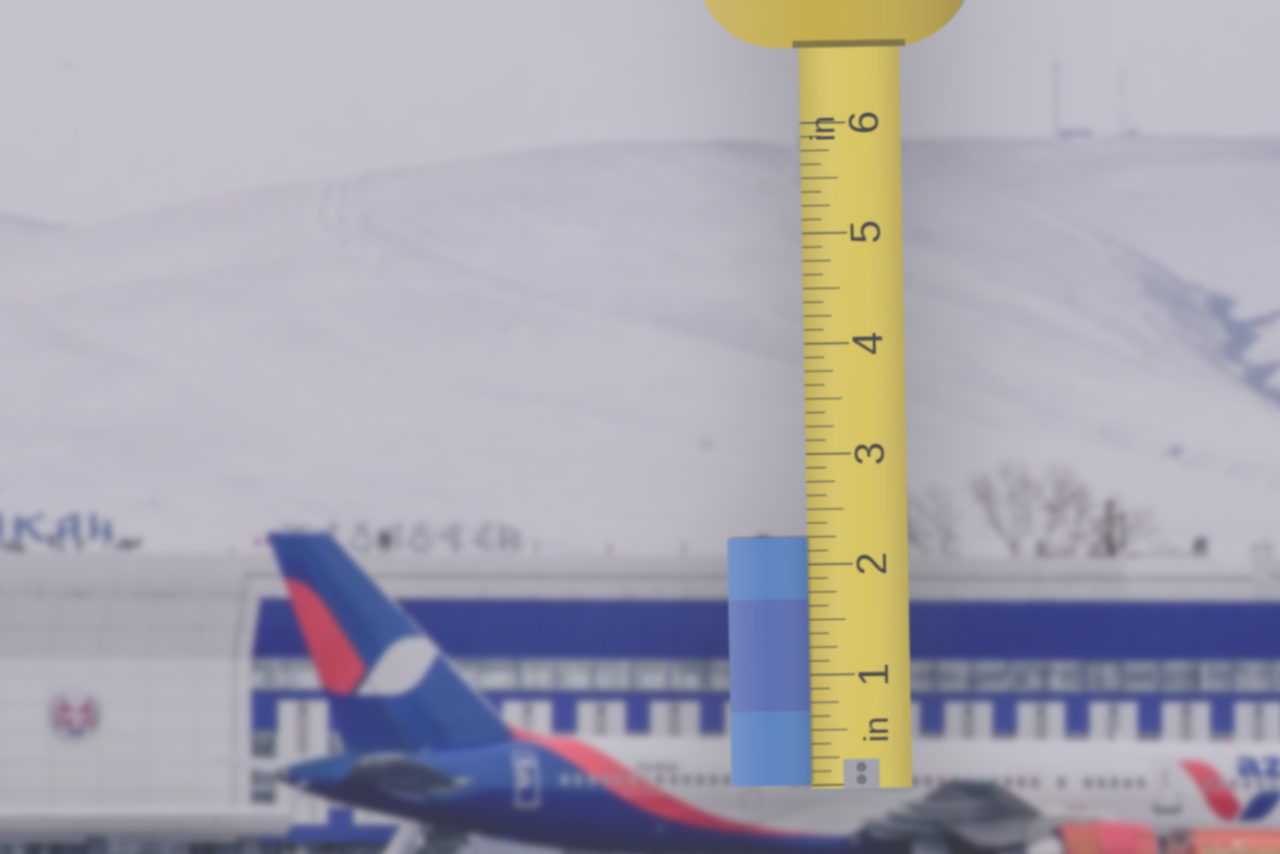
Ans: 2.25 in
